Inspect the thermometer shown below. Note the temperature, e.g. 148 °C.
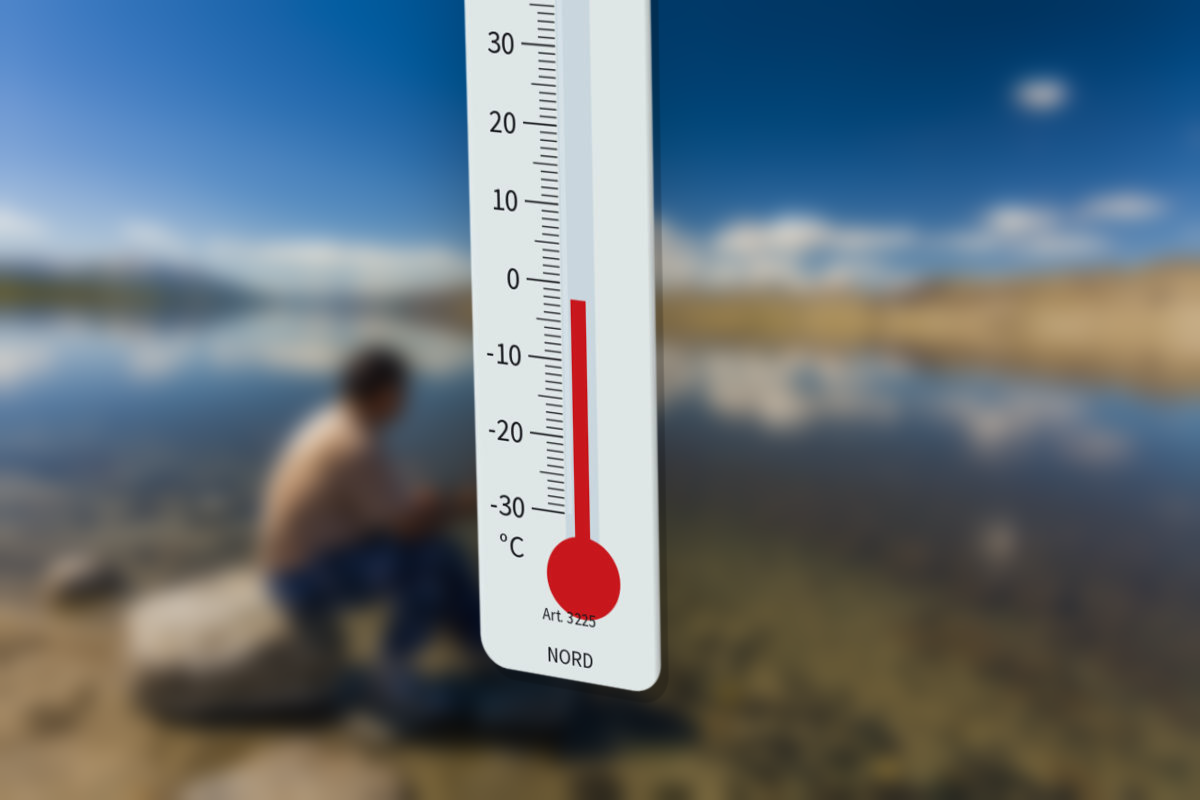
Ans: -2 °C
